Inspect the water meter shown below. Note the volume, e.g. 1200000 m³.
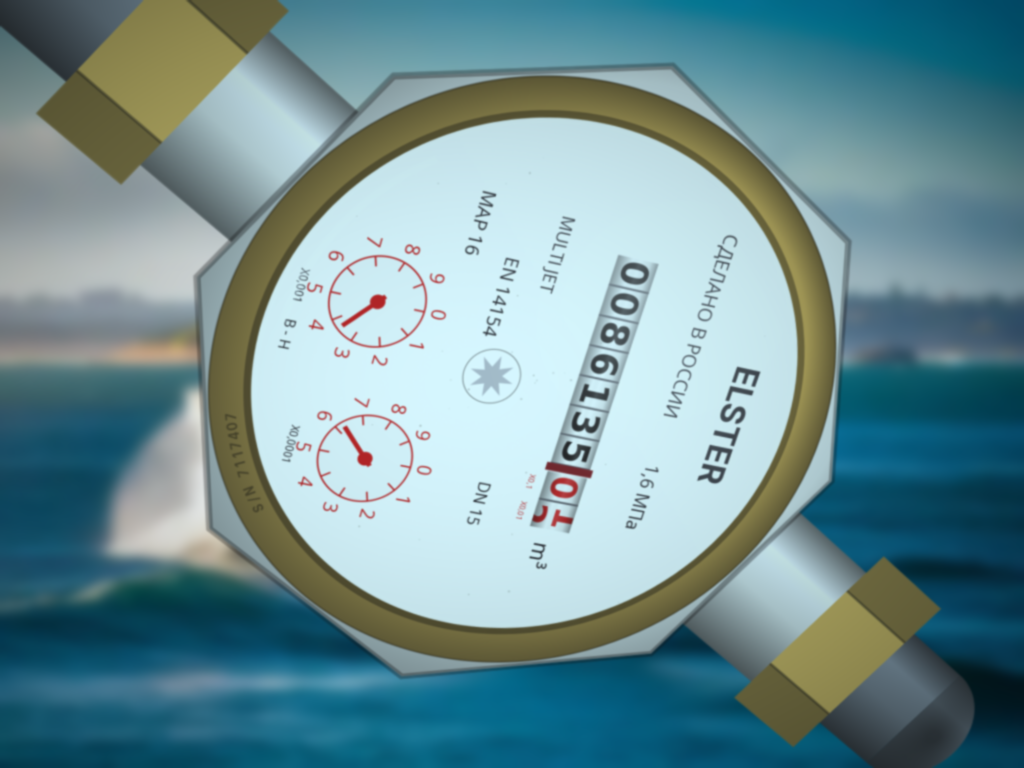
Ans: 86135.0136 m³
